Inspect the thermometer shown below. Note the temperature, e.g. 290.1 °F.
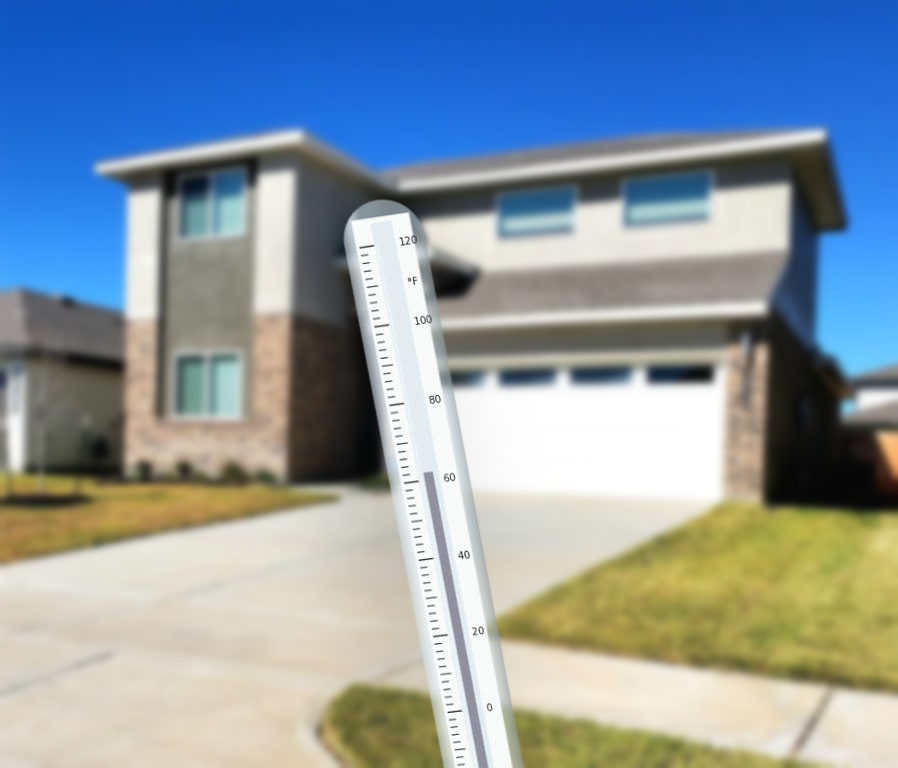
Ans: 62 °F
